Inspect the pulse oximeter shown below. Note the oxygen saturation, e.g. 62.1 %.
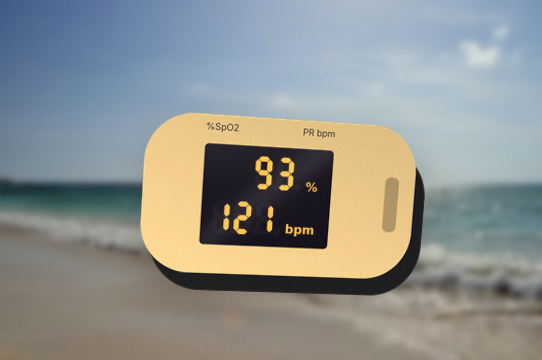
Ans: 93 %
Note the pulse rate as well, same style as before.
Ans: 121 bpm
